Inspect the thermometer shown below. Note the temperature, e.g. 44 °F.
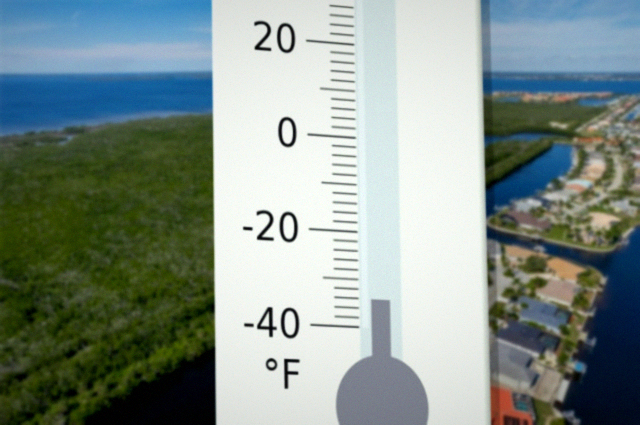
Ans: -34 °F
